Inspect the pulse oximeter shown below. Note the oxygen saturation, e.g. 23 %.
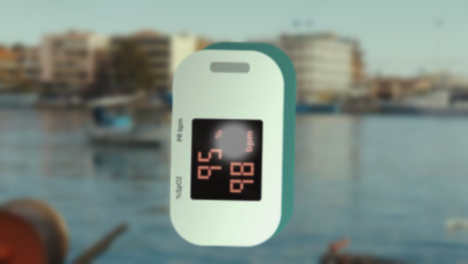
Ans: 95 %
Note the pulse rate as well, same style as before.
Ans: 98 bpm
